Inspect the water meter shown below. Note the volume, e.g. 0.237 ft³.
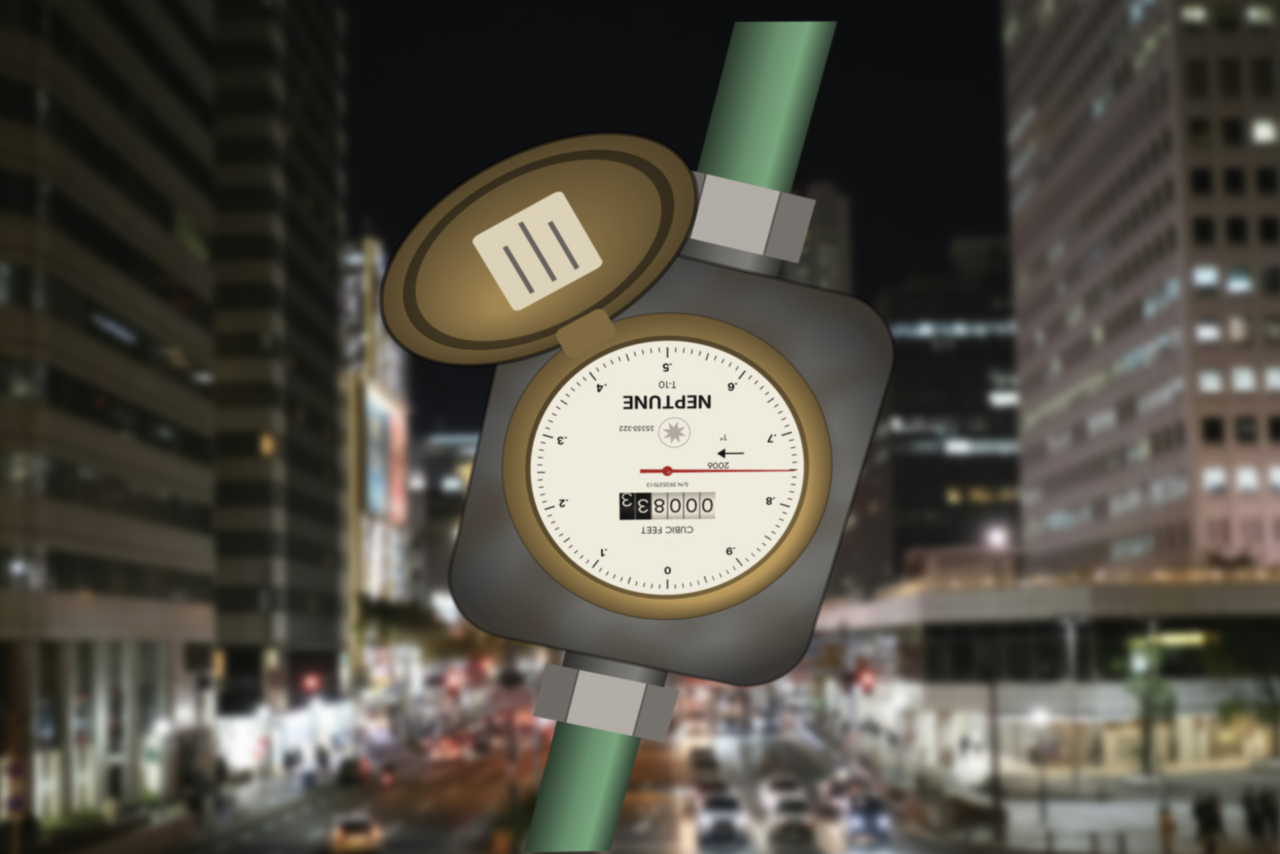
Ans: 832.75 ft³
